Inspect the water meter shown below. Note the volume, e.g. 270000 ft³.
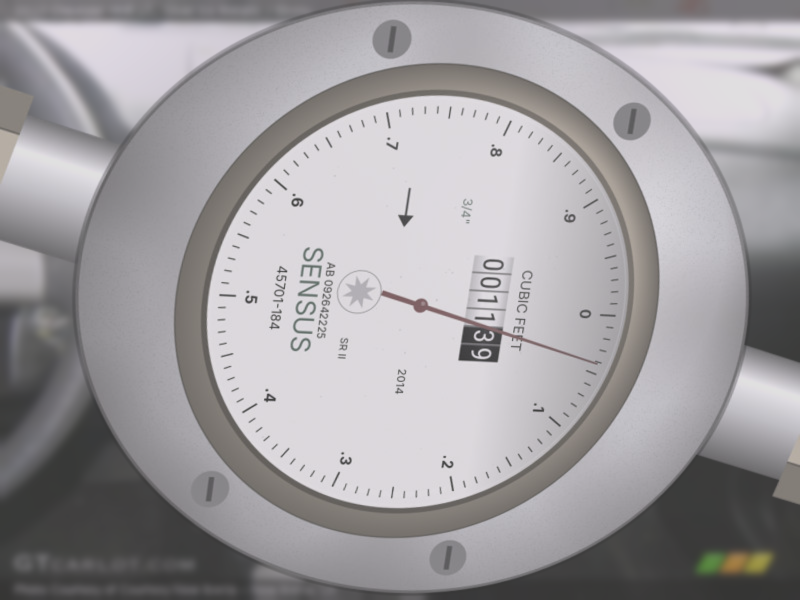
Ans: 1139.04 ft³
